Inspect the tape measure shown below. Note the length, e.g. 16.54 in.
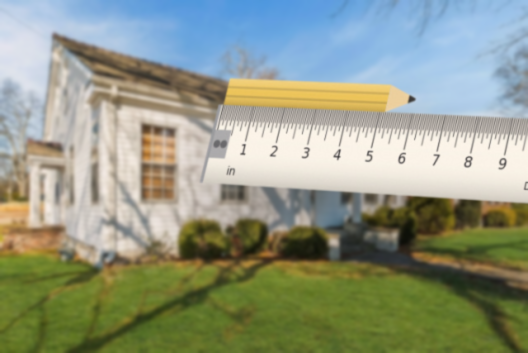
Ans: 6 in
